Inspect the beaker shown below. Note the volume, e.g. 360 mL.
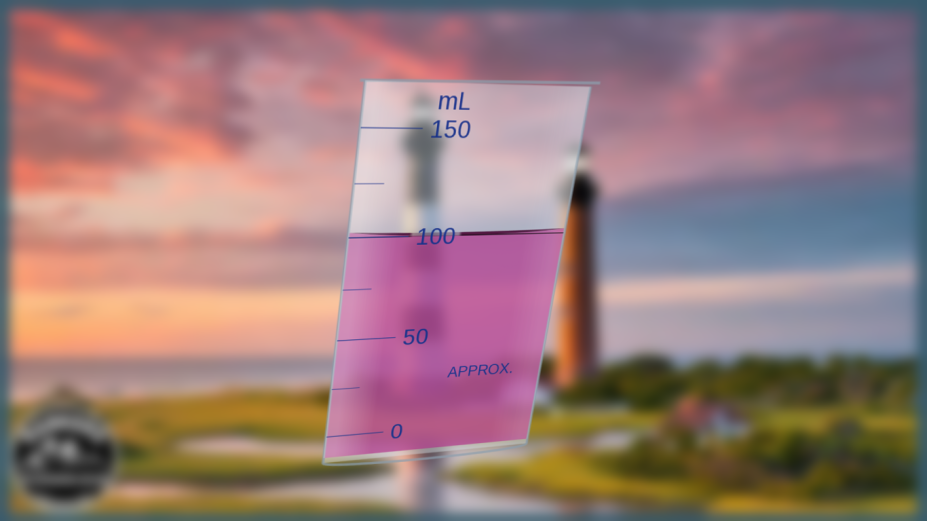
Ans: 100 mL
